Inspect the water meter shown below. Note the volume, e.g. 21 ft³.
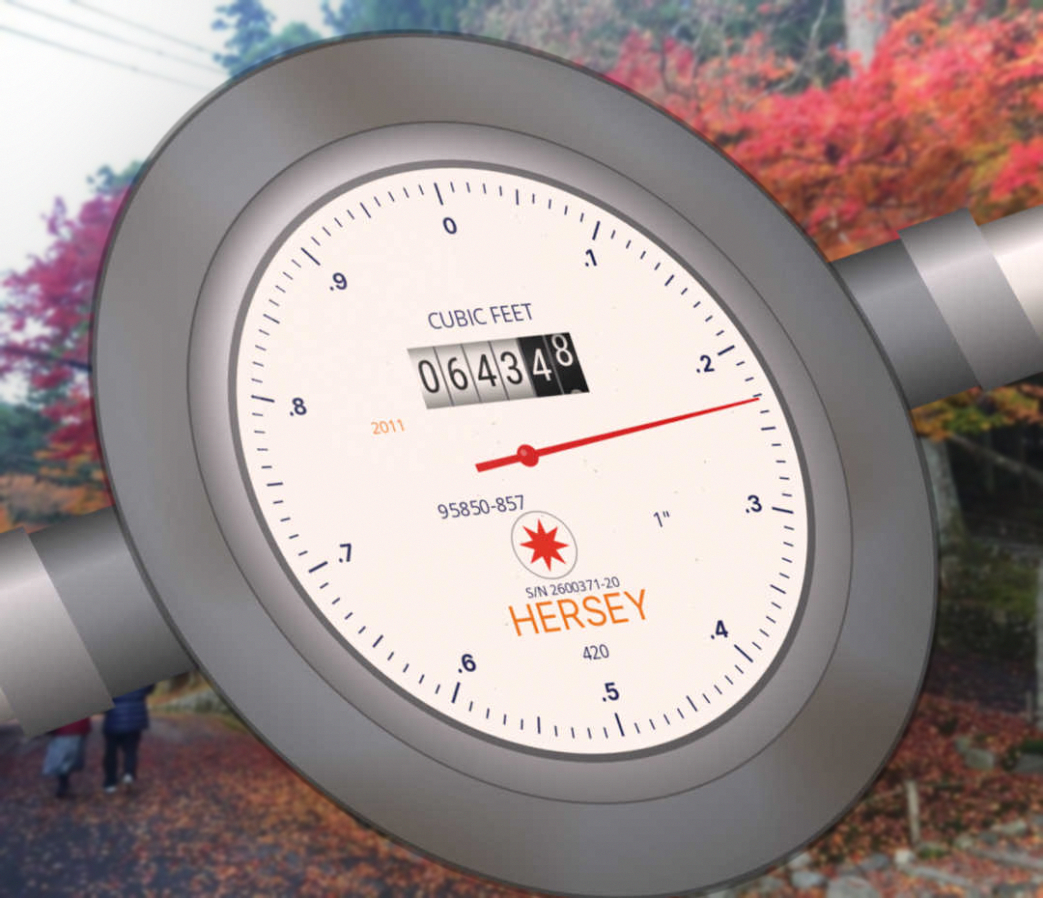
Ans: 64348.23 ft³
